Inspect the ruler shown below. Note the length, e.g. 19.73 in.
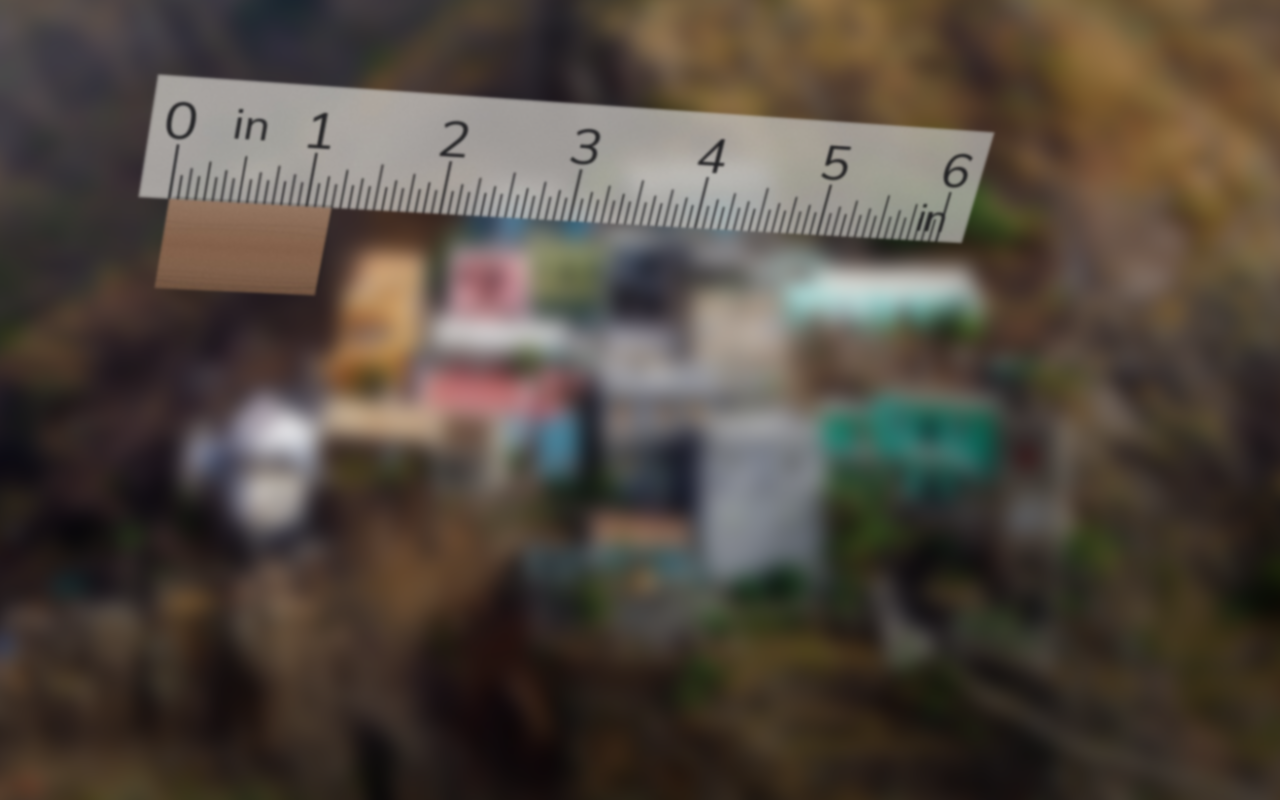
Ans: 1.1875 in
